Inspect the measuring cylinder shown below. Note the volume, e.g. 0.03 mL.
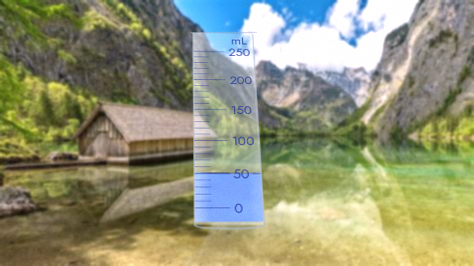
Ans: 50 mL
